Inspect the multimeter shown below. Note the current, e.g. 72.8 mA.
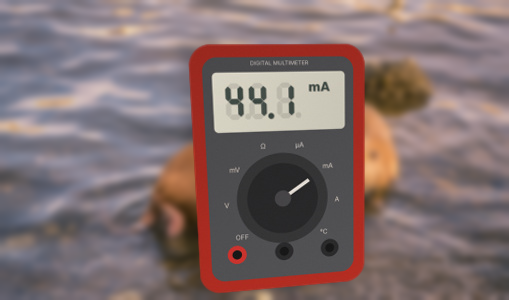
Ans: 44.1 mA
